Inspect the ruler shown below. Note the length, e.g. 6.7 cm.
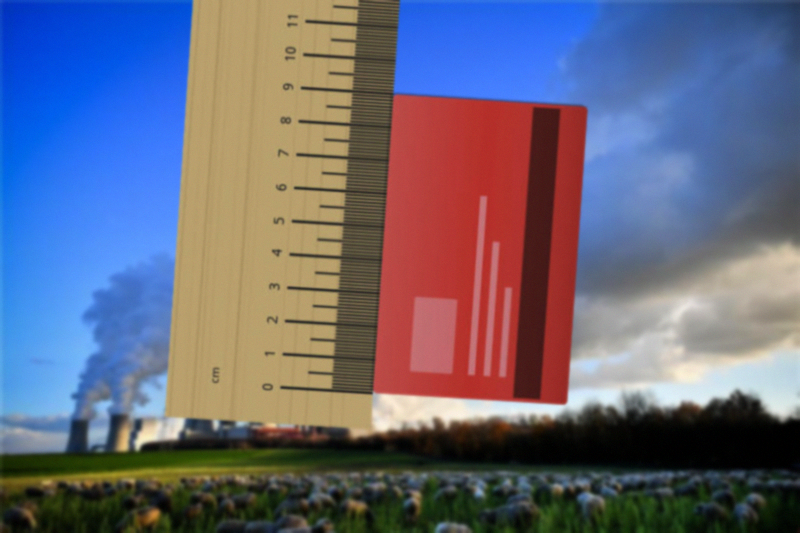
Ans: 9 cm
